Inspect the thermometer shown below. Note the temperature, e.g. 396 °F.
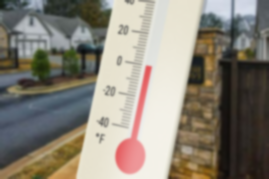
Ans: 0 °F
